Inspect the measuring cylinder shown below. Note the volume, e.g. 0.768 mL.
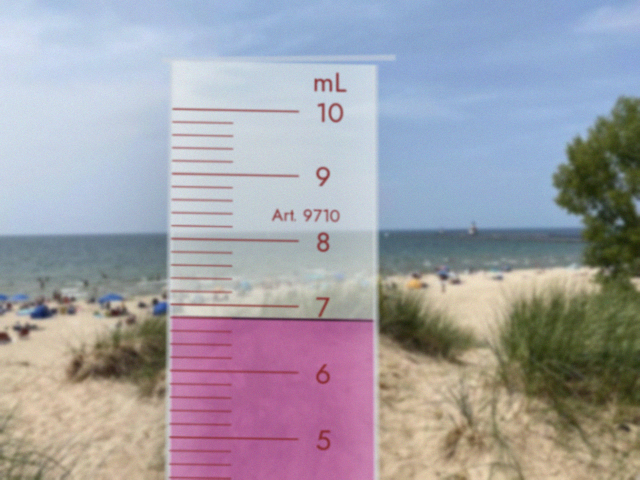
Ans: 6.8 mL
